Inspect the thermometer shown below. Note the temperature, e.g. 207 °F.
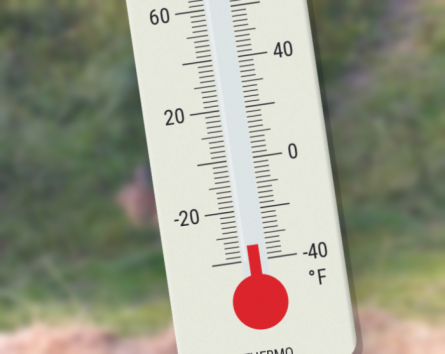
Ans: -34 °F
